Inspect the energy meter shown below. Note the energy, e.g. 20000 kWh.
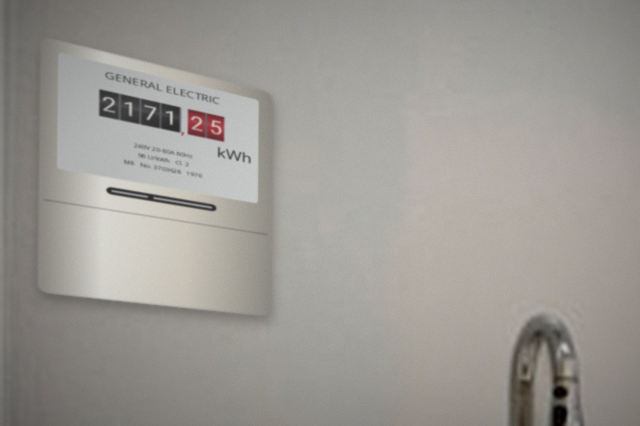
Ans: 2171.25 kWh
